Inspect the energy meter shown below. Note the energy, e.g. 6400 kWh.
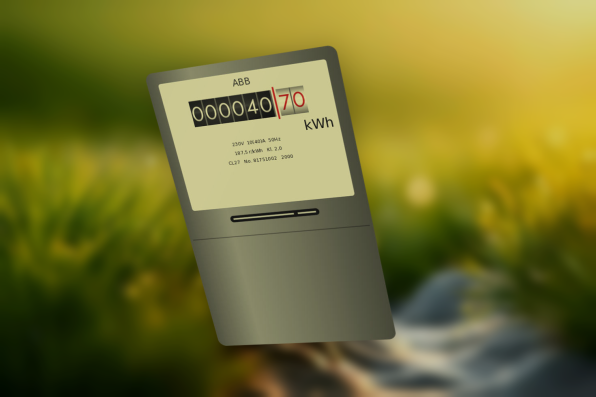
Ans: 40.70 kWh
